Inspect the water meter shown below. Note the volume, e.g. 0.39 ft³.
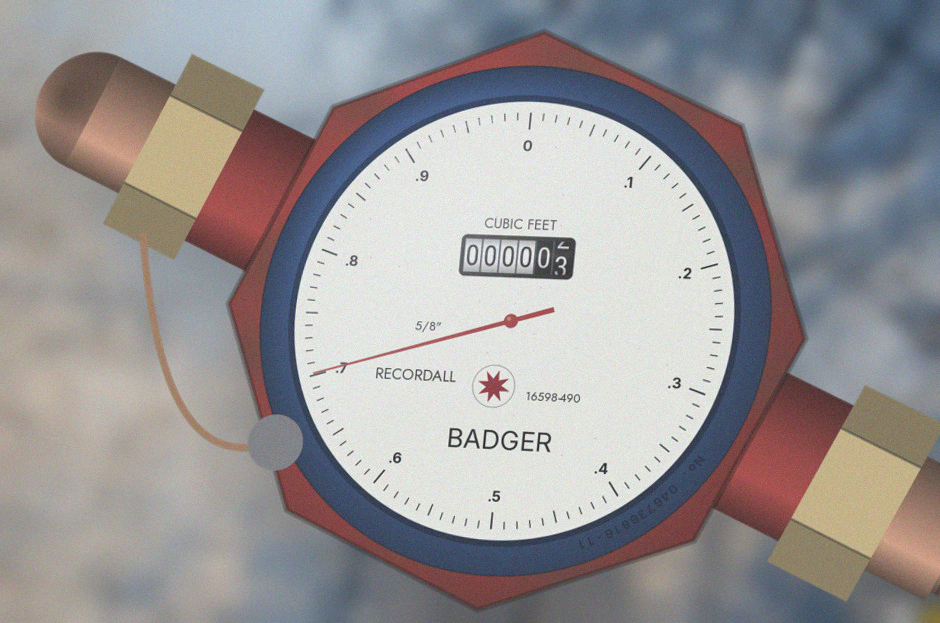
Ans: 2.70 ft³
